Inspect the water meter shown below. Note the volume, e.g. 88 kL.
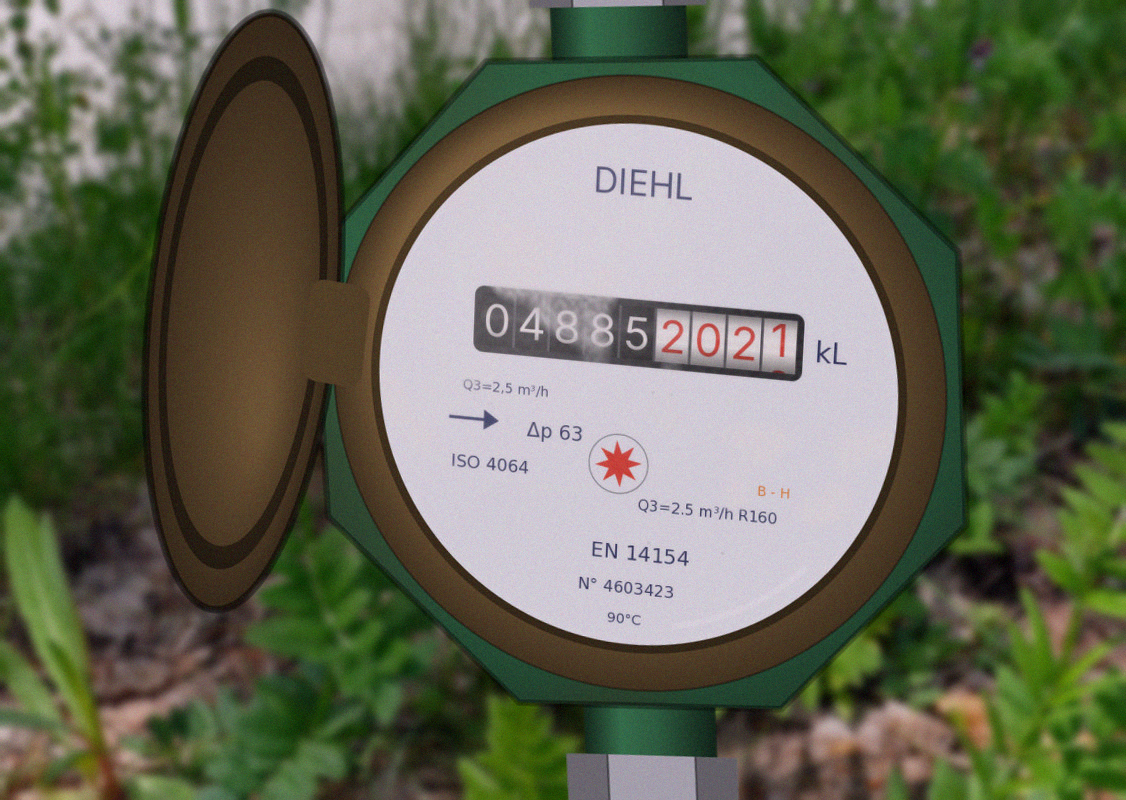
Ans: 4885.2021 kL
